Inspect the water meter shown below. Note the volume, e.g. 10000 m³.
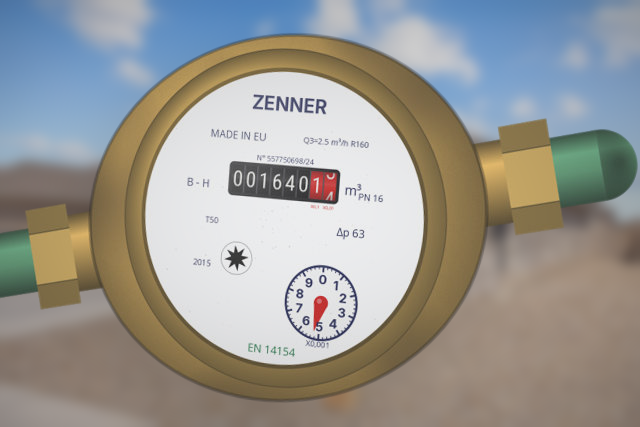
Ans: 1640.135 m³
